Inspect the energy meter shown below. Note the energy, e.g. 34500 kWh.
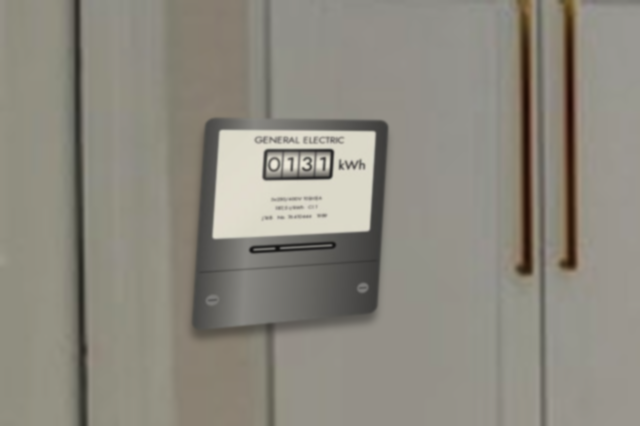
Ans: 131 kWh
